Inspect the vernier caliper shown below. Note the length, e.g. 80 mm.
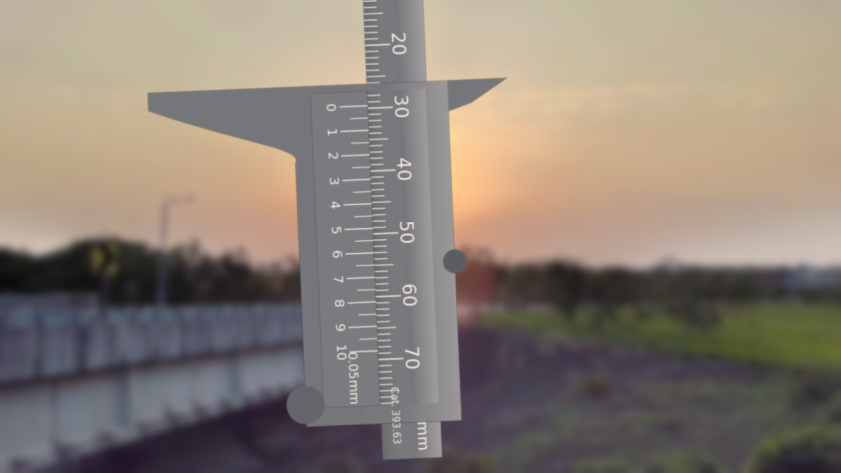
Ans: 29.6 mm
